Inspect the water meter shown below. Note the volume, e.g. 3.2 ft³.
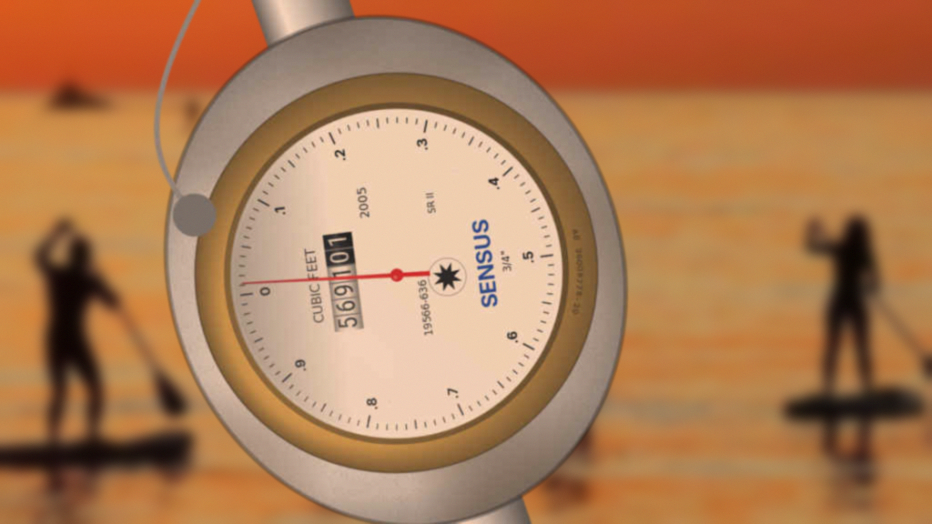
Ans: 569101.01 ft³
